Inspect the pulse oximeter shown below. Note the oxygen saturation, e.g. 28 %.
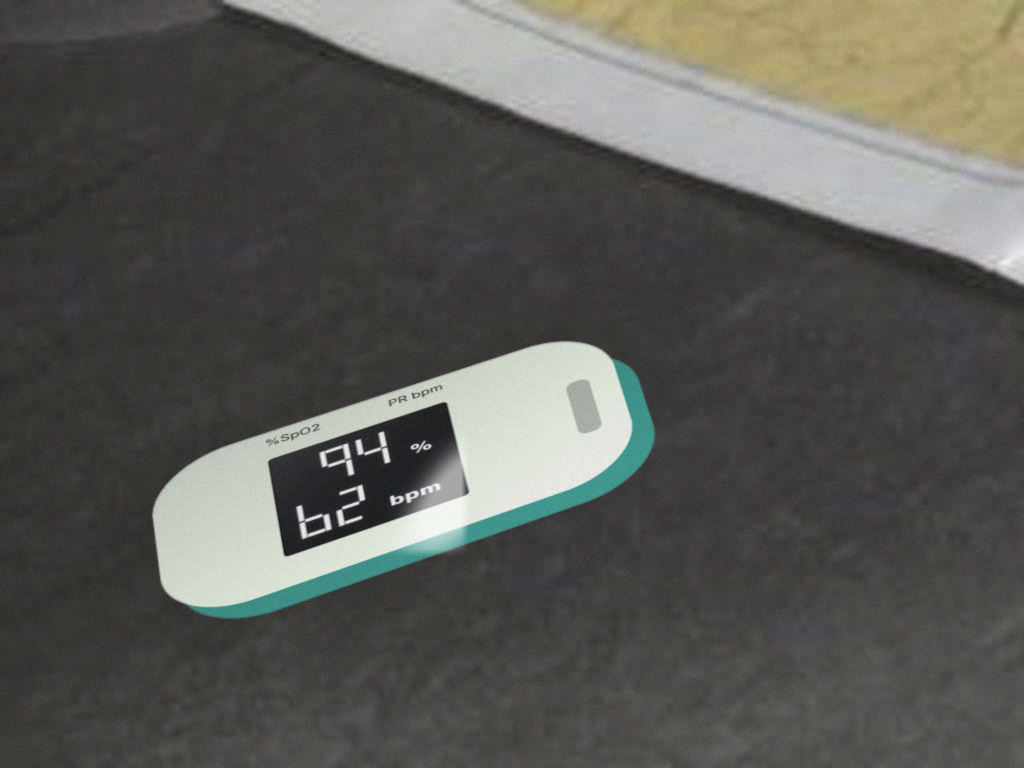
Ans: 94 %
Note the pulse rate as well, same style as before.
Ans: 62 bpm
